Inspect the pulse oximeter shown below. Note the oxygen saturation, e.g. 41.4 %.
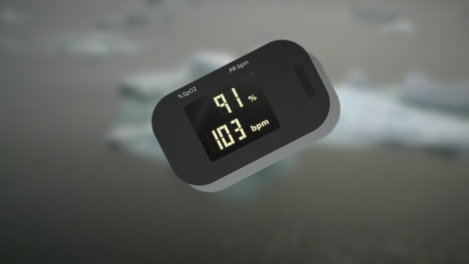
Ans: 91 %
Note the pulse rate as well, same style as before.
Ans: 103 bpm
